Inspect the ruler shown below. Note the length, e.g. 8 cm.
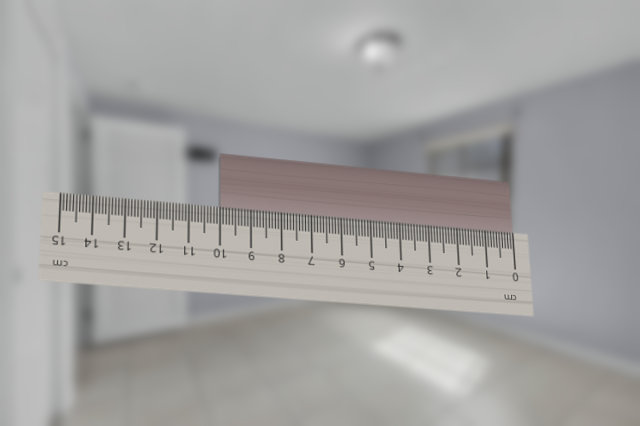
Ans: 10 cm
